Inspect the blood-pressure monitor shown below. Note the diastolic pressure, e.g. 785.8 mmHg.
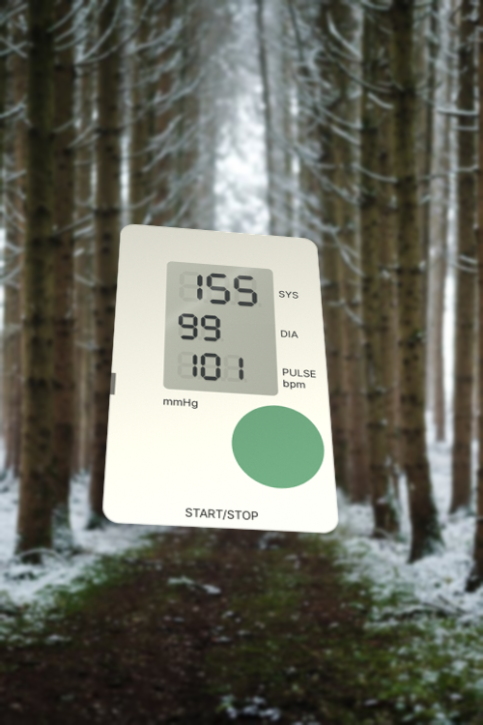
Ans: 99 mmHg
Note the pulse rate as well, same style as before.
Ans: 101 bpm
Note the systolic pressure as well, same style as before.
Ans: 155 mmHg
